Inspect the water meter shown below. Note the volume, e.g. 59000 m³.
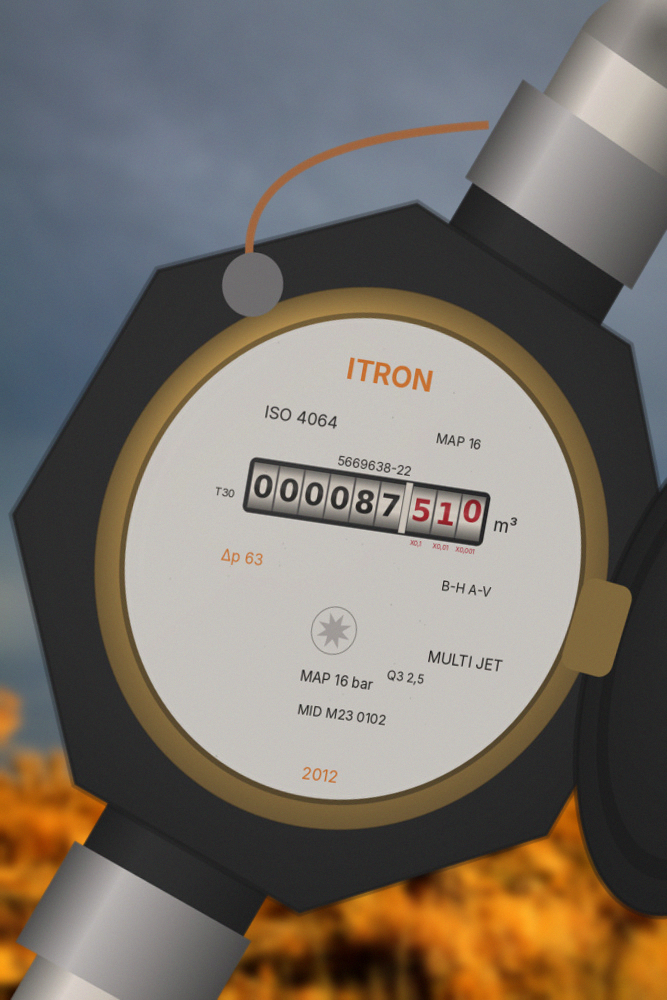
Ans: 87.510 m³
